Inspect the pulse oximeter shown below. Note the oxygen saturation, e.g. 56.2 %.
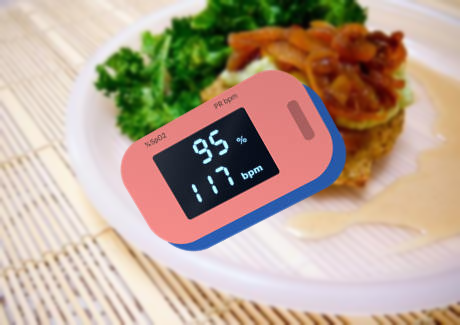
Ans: 95 %
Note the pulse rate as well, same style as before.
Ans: 117 bpm
